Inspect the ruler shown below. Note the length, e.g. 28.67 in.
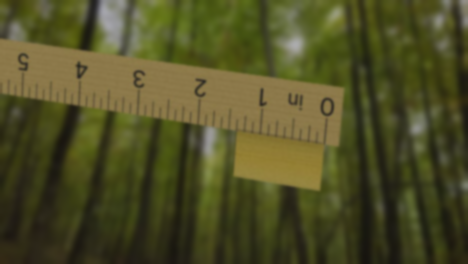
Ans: 1.375 in
